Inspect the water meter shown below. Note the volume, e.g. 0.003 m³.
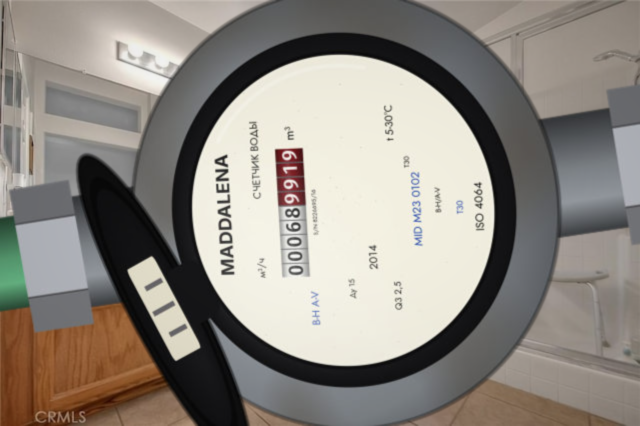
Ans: 68.9919 m³
